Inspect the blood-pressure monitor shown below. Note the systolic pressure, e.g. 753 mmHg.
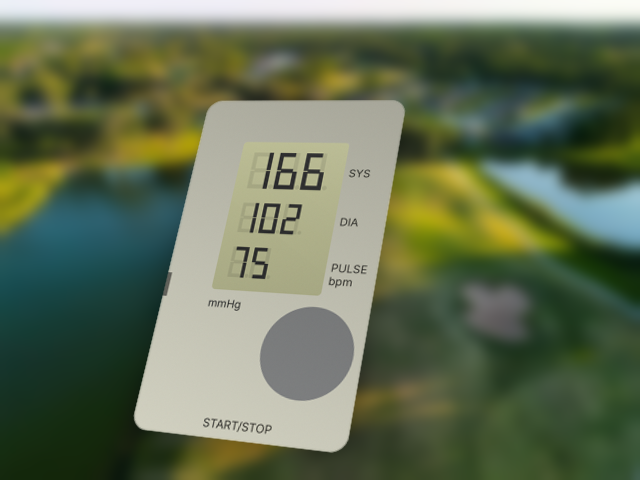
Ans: 166 mmHg
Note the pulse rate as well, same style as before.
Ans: 75 bpm
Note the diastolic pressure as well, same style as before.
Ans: 102 mmHg
